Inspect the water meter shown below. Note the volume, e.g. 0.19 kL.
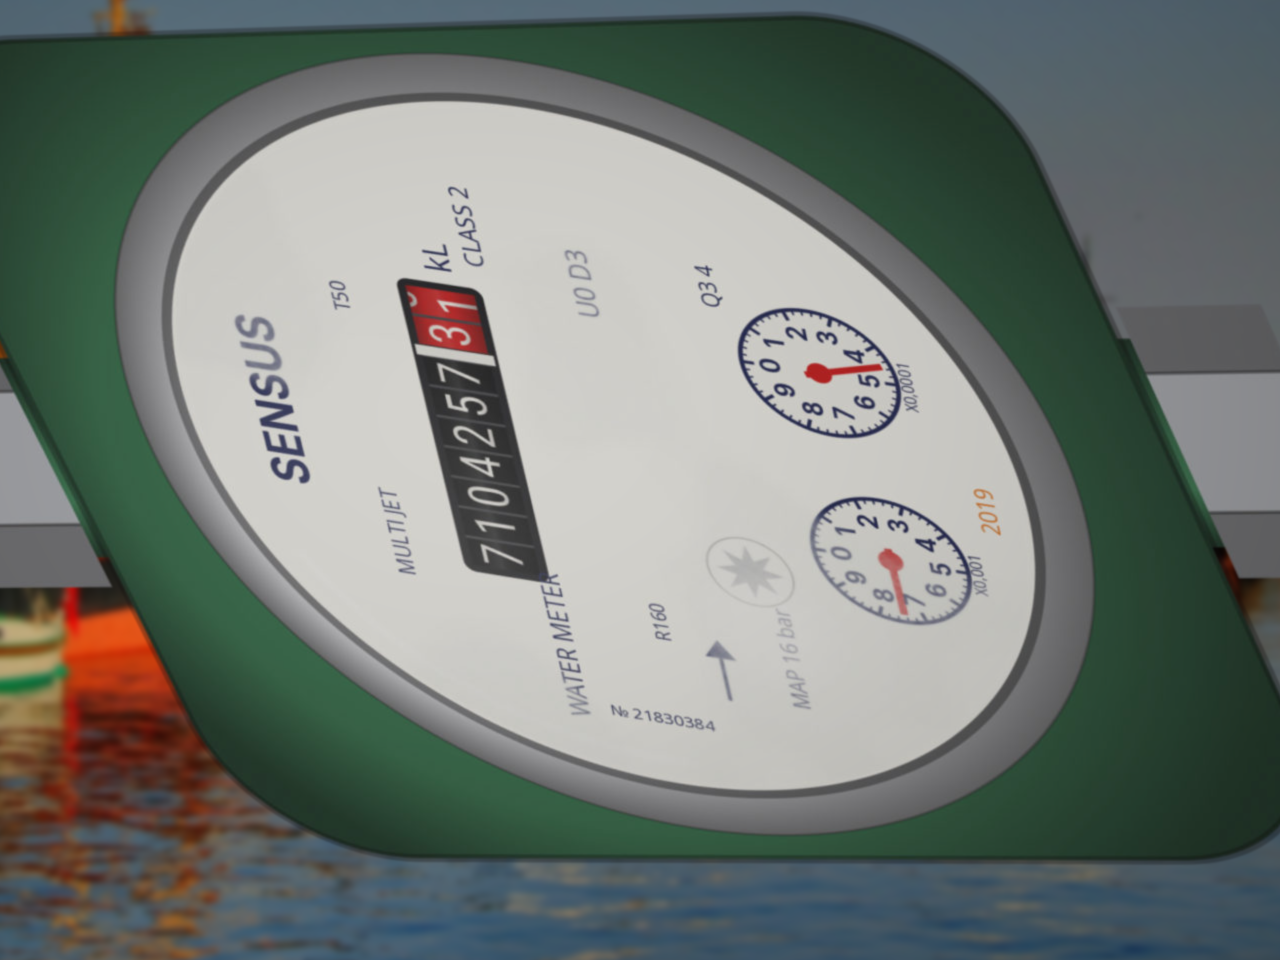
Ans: 7104257.3074 kL
